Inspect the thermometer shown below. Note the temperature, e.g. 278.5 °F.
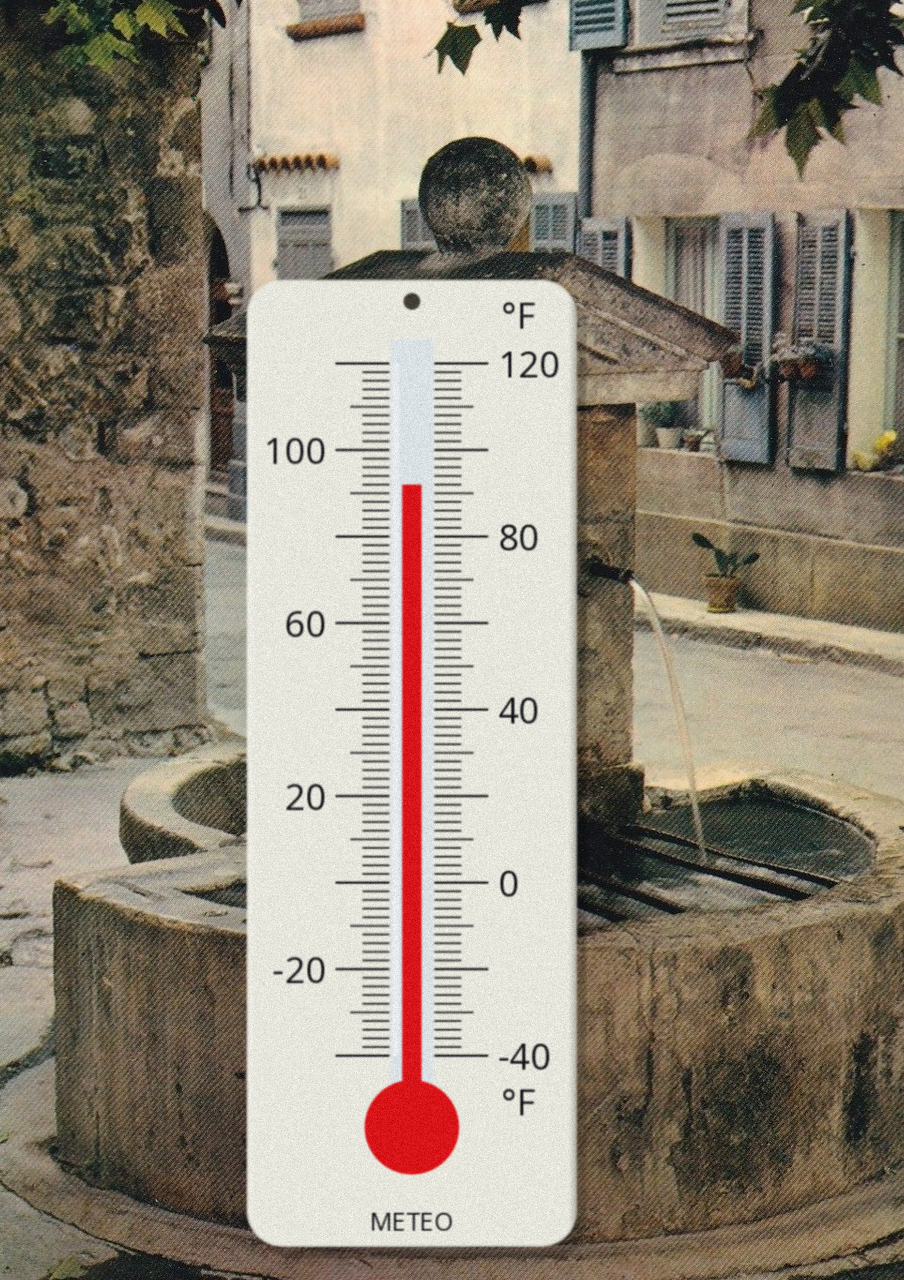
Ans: 92 °F
